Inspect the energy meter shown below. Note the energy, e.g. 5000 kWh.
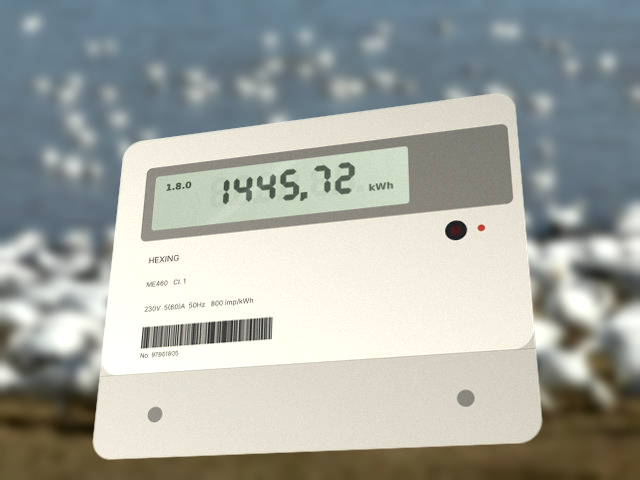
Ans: 1445.72 kWh
